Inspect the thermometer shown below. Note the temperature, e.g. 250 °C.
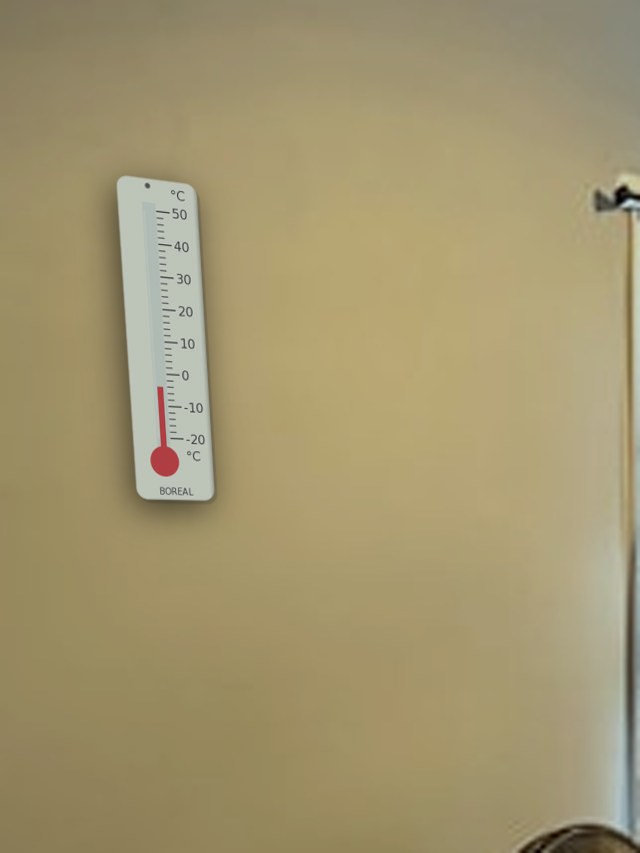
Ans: -4 °C
